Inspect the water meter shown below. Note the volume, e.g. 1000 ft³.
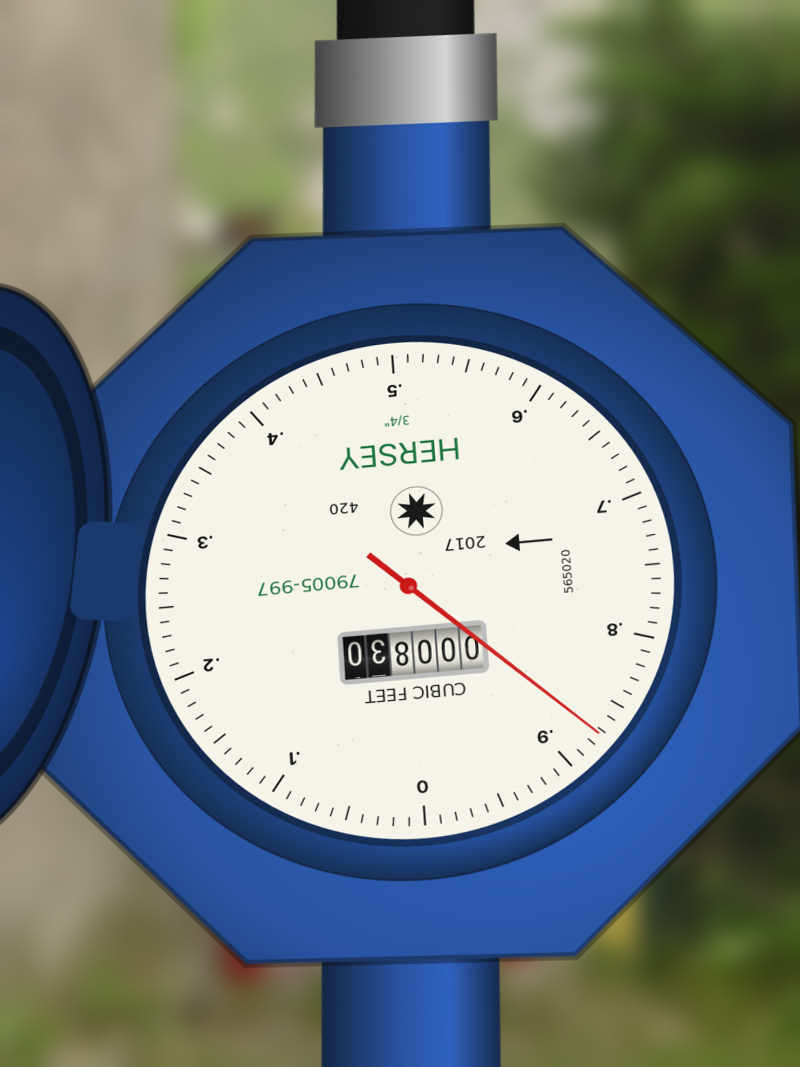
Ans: 829.87 ft³
